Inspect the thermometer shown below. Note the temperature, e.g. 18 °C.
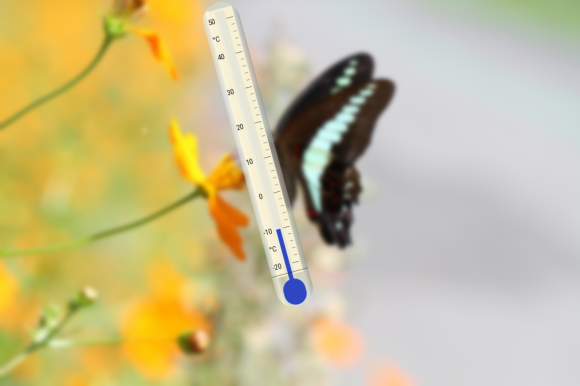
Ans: -10 °C
